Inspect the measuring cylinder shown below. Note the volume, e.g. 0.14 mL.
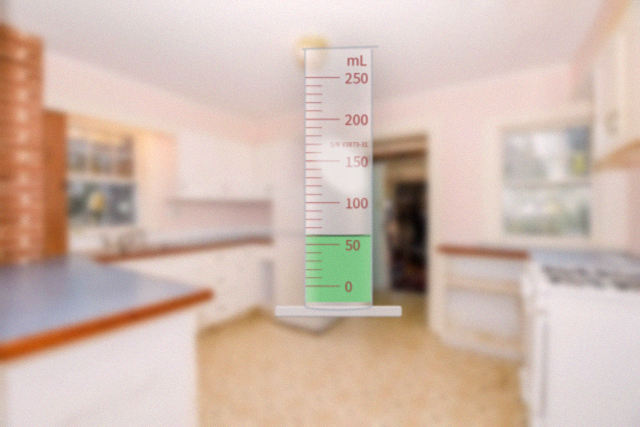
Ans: 60 mL
